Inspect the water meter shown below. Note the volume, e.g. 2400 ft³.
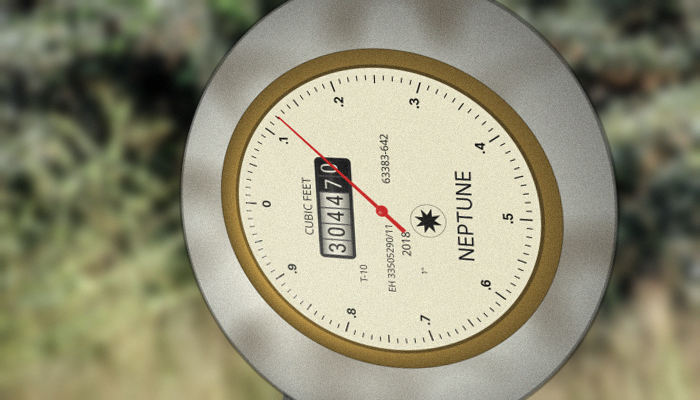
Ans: 304470.12 ft³
